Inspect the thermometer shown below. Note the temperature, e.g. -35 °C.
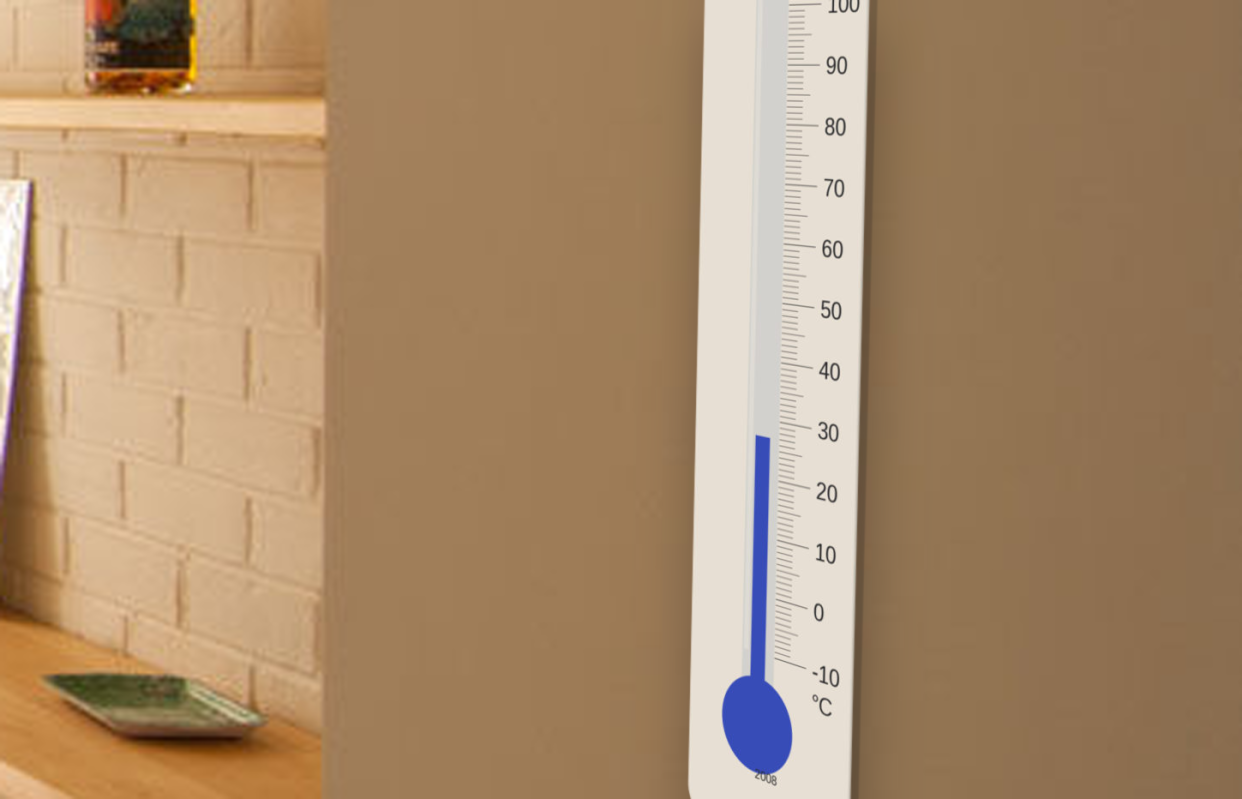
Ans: 27 °C
